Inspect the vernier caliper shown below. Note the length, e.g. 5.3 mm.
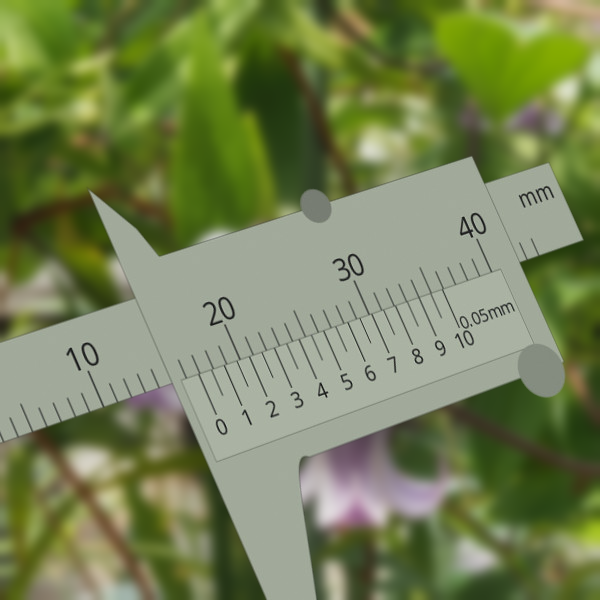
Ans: 16.9 mm
